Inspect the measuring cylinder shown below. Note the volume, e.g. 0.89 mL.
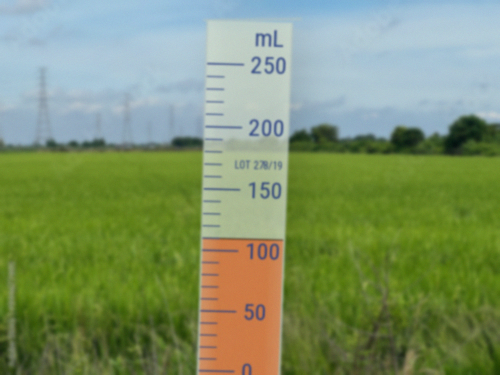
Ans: 110 mL
